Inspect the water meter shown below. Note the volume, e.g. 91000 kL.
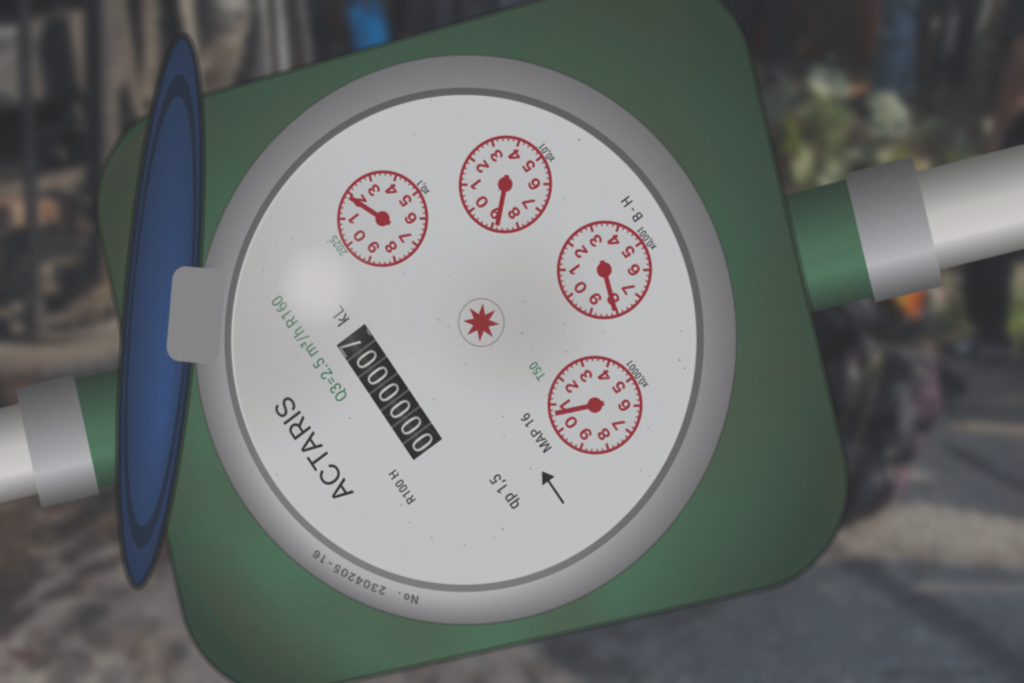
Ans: 7.1880 kL
